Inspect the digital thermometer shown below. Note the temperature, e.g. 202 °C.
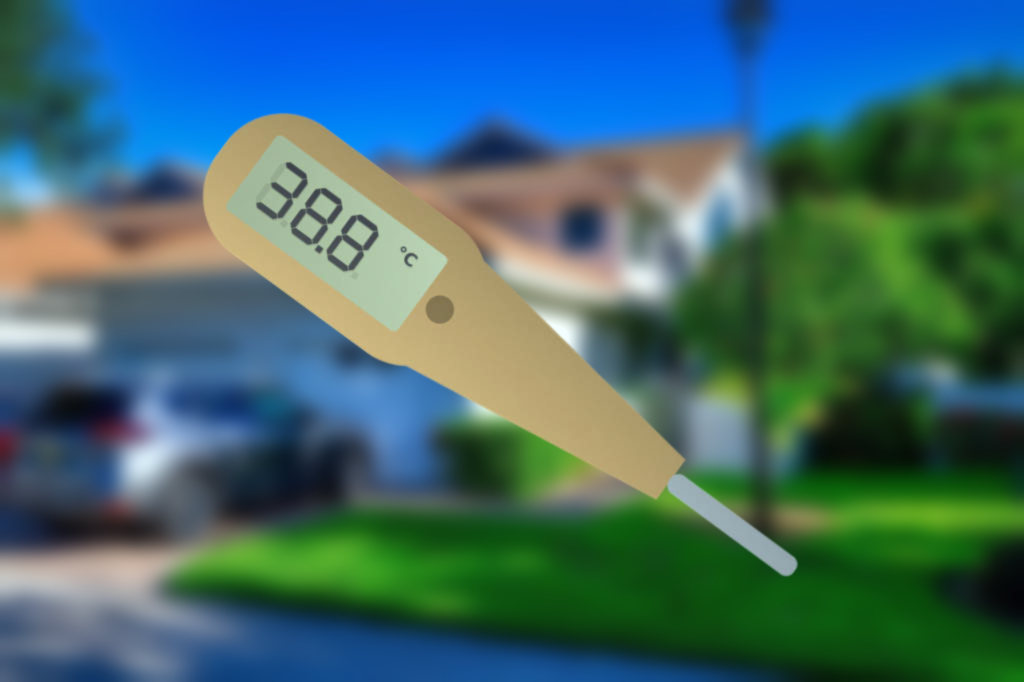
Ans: 38.8 °C
